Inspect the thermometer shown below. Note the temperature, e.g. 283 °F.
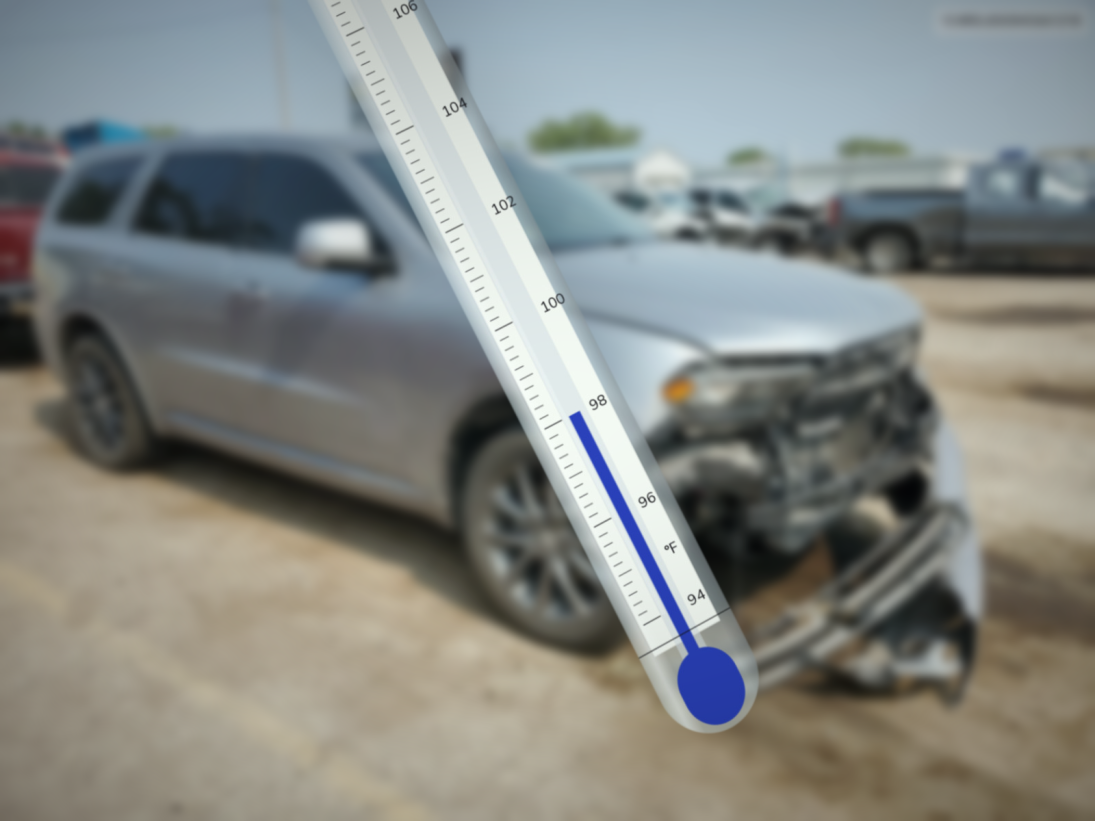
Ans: 98 °F
